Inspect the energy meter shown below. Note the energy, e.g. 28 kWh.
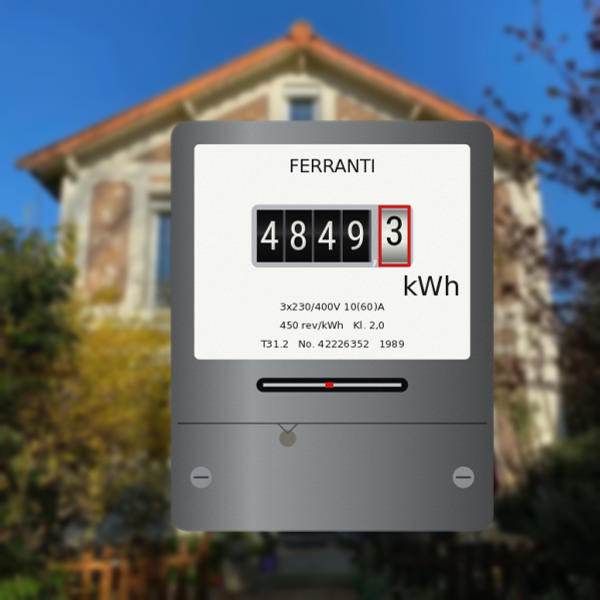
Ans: 4849.3 kWh
